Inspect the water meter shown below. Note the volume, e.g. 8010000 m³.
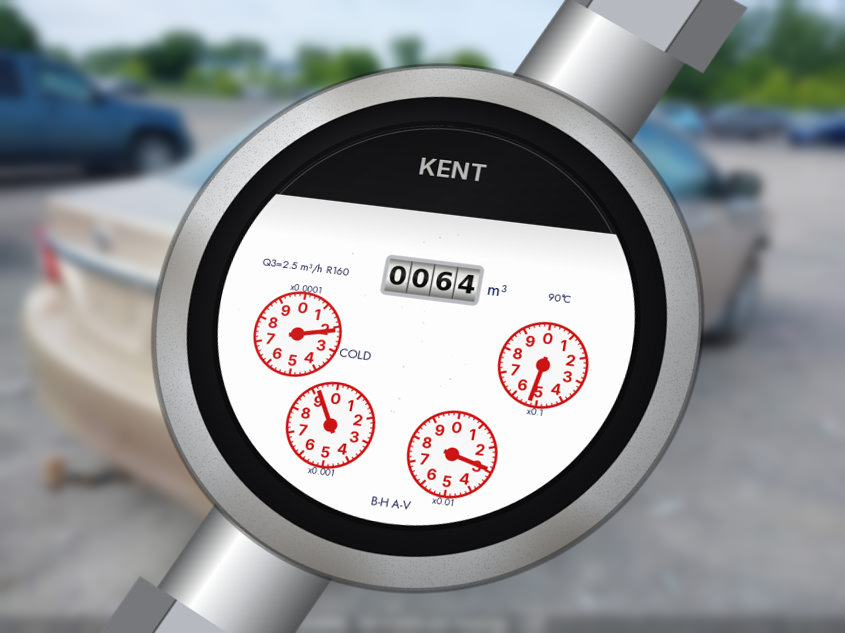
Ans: 64.5292 m³
